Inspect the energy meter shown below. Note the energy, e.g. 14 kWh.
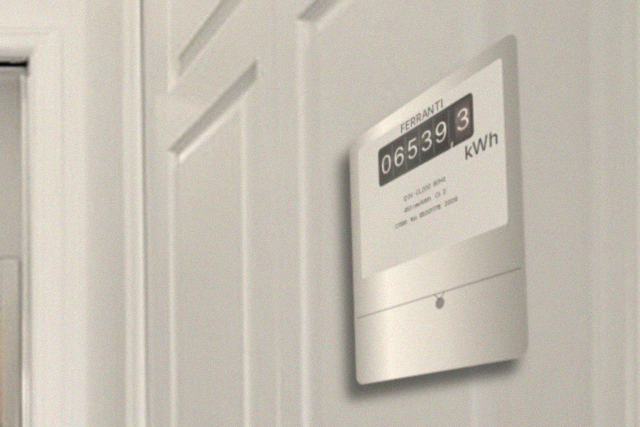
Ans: 6539.3 kWh
